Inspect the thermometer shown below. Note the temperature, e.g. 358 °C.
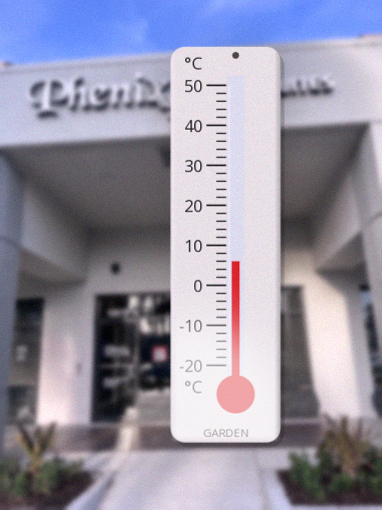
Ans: 6 °C
